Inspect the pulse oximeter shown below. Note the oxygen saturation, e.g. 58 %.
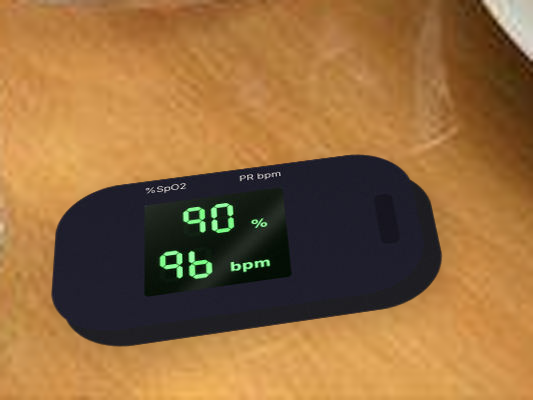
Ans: 90 %
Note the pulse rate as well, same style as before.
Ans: 96 bpm
